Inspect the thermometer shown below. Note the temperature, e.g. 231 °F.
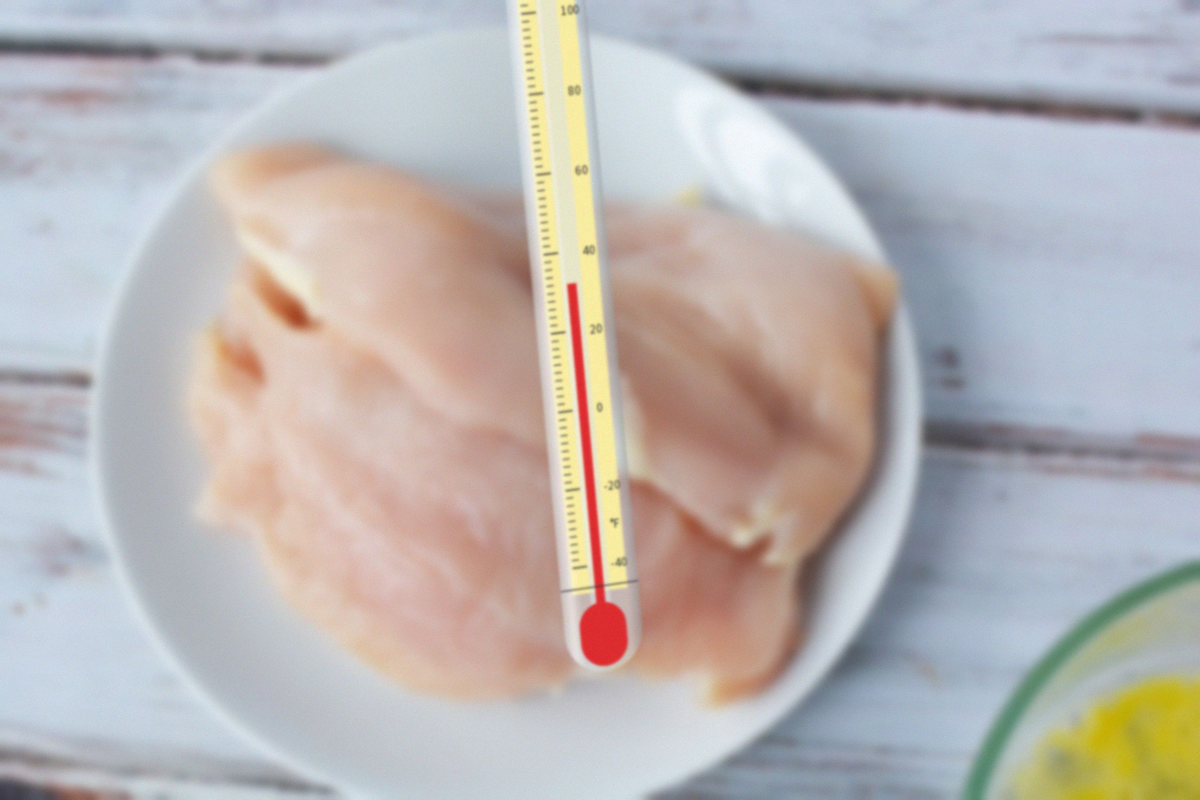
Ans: 32 °F
